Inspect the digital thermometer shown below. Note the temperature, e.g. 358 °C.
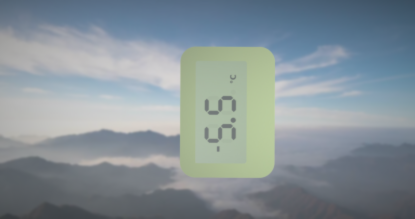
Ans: -5.5 °C
